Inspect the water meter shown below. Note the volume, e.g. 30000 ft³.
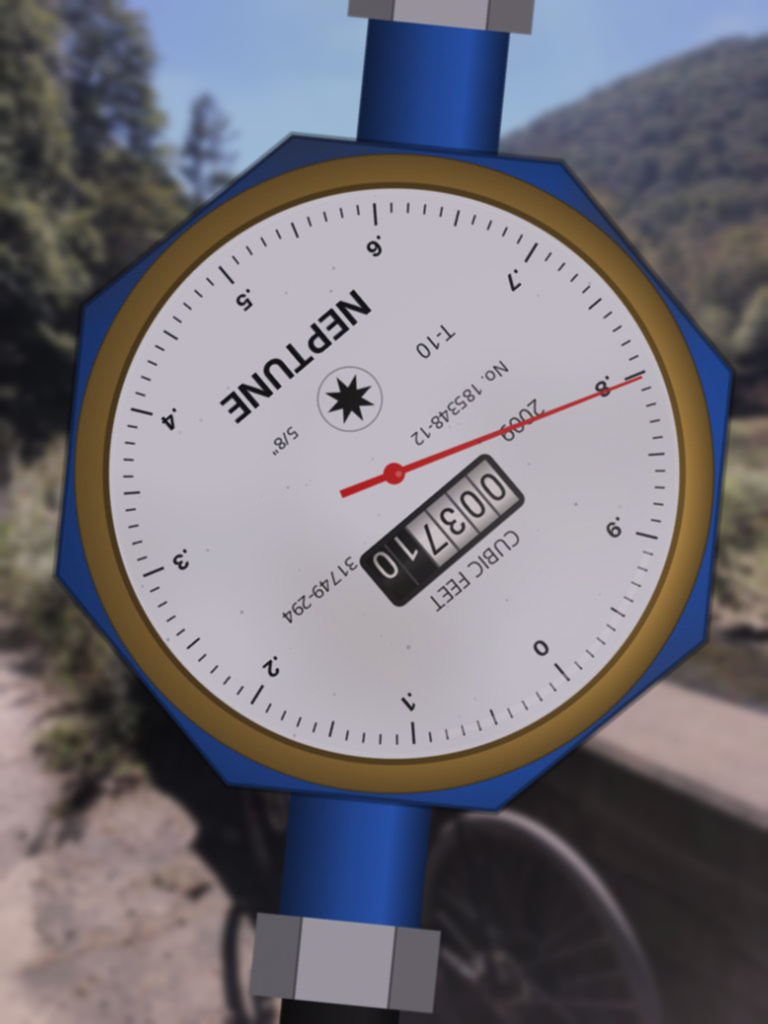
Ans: 3709.80 ft³
